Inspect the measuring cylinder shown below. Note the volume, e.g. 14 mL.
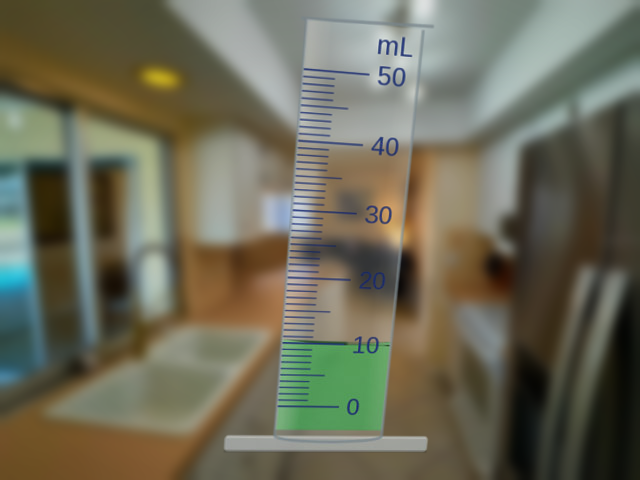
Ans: 10 mL
